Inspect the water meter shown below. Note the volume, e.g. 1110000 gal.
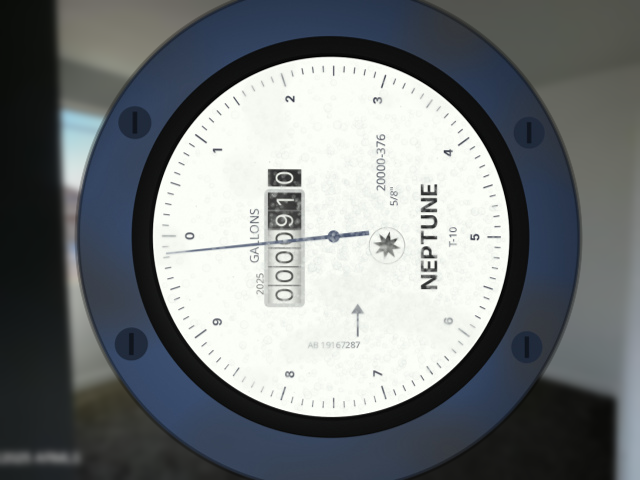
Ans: 909.8 gal
